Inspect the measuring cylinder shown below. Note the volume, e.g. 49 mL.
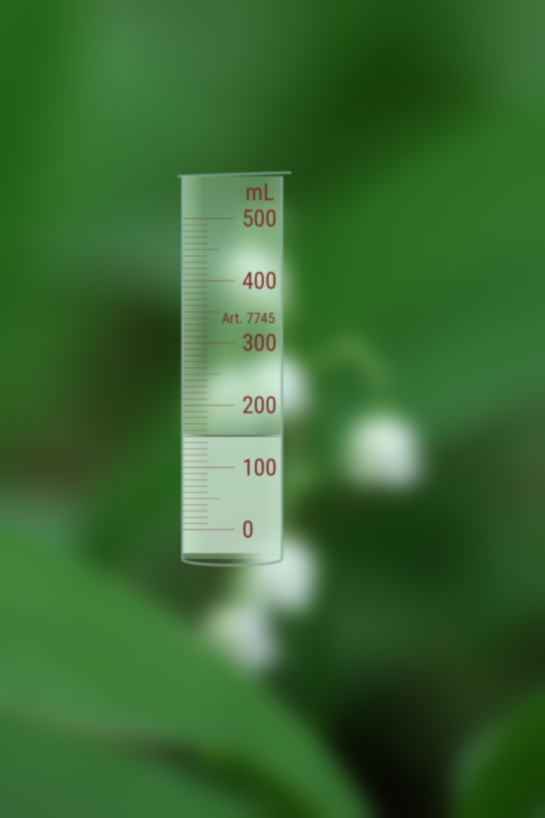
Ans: 150 mL
